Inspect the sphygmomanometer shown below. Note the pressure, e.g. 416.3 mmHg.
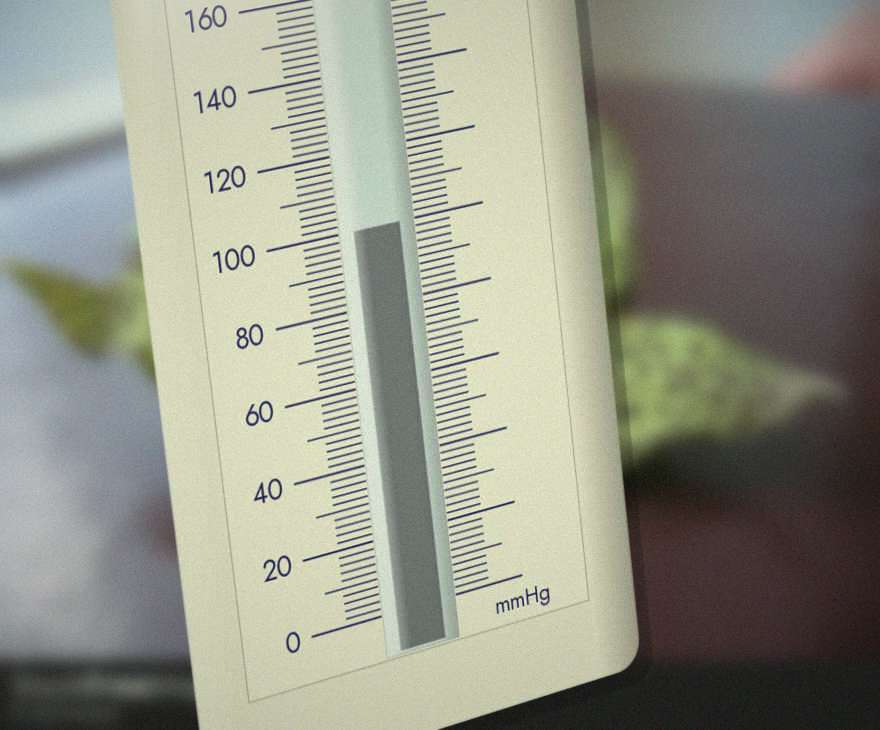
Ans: 100 mmHg
